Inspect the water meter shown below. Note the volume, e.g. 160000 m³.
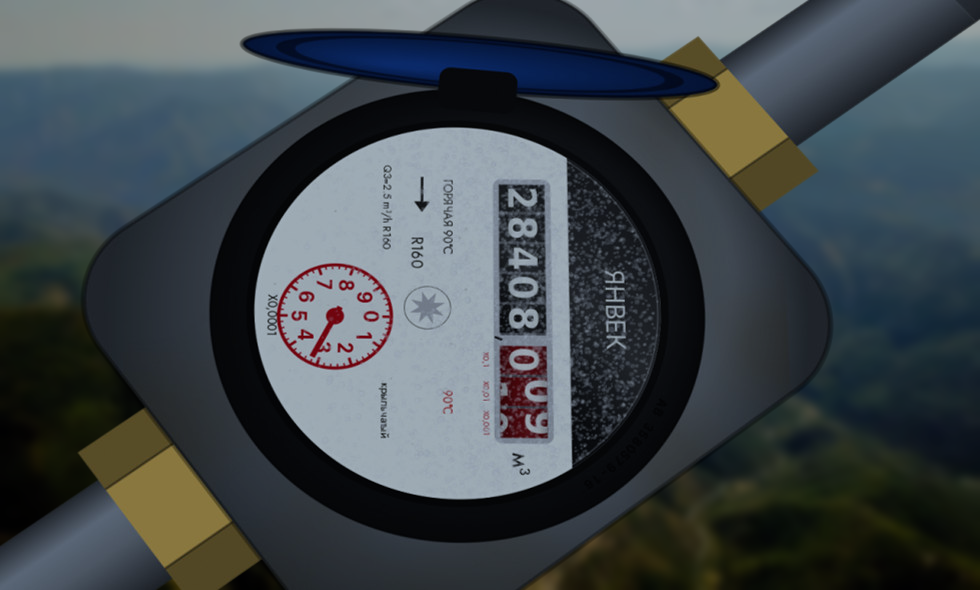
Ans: 28408.0093 m³
